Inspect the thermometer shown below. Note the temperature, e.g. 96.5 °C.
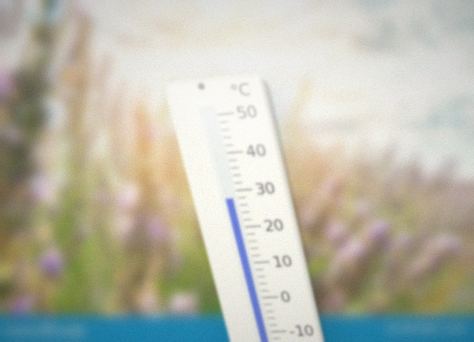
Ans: 28 °C
